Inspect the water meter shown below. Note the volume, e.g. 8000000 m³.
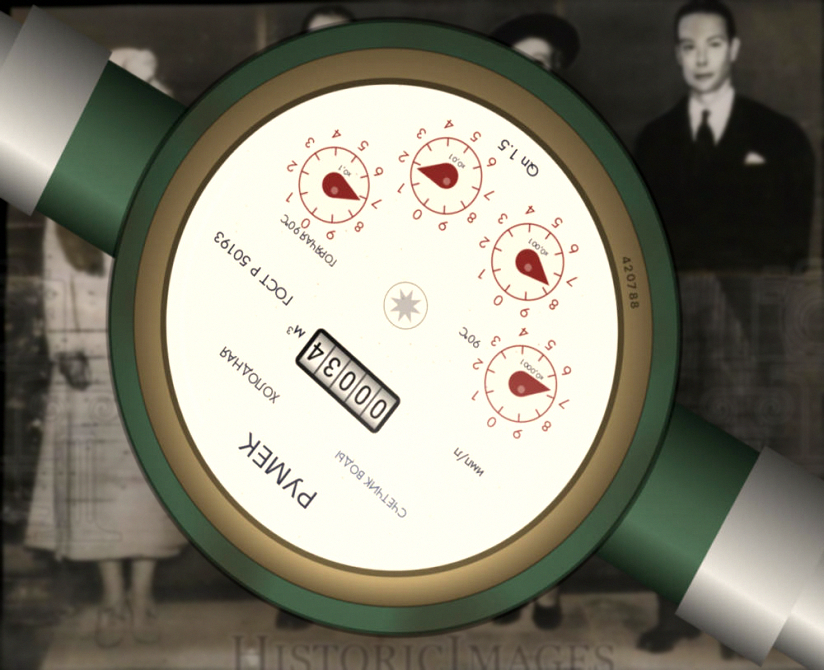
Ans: 34.7176 m³
